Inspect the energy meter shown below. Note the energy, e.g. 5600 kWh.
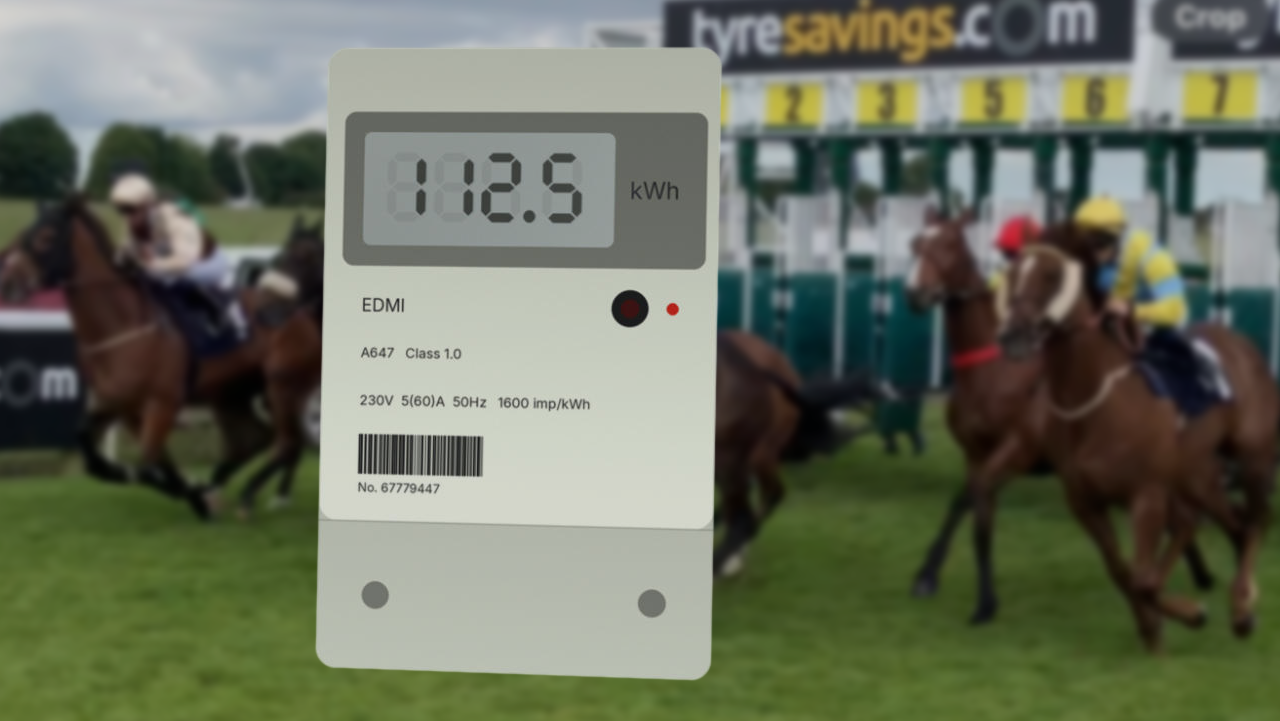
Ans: 112.5 kWh
